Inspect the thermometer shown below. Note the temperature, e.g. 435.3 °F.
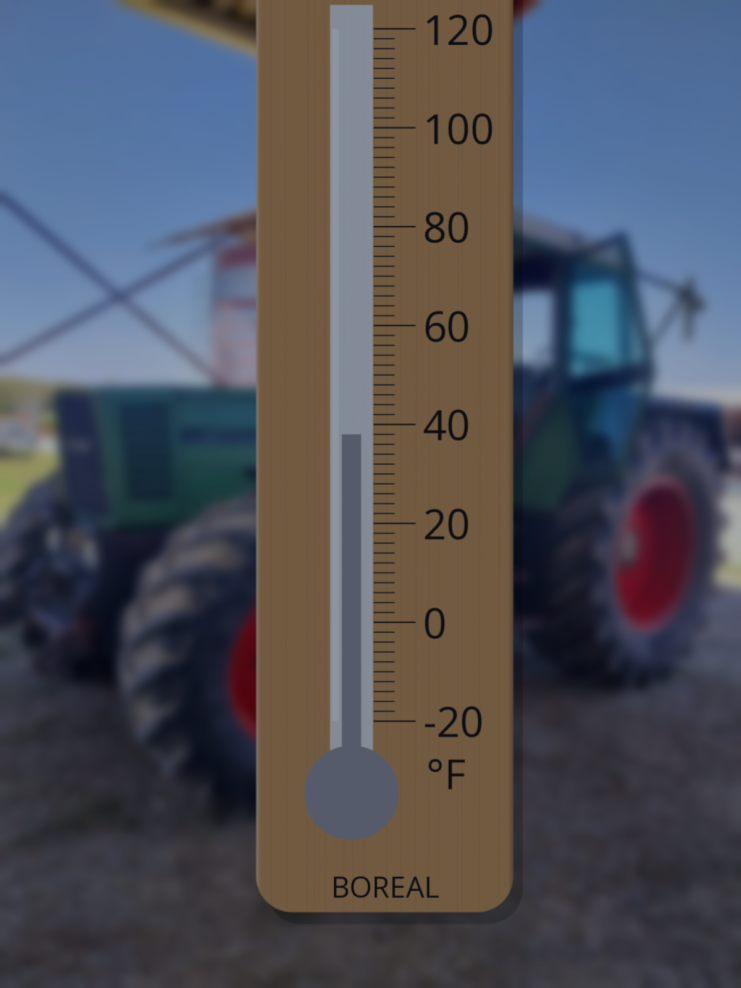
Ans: 38 °F
